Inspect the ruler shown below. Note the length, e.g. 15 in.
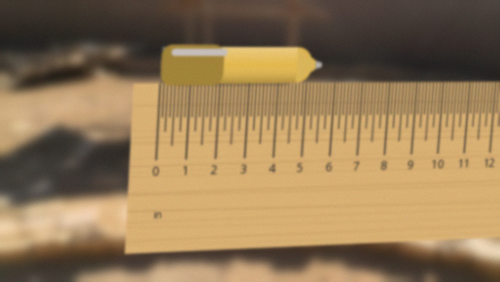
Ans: 5.5 in
